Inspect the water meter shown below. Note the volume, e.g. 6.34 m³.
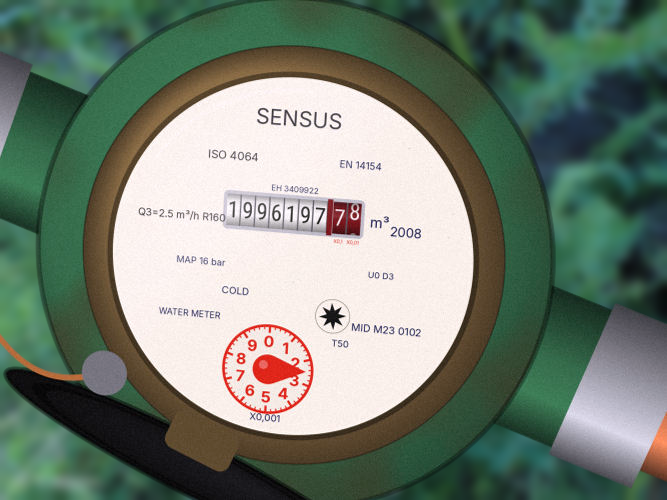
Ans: 1996197.782 m³
